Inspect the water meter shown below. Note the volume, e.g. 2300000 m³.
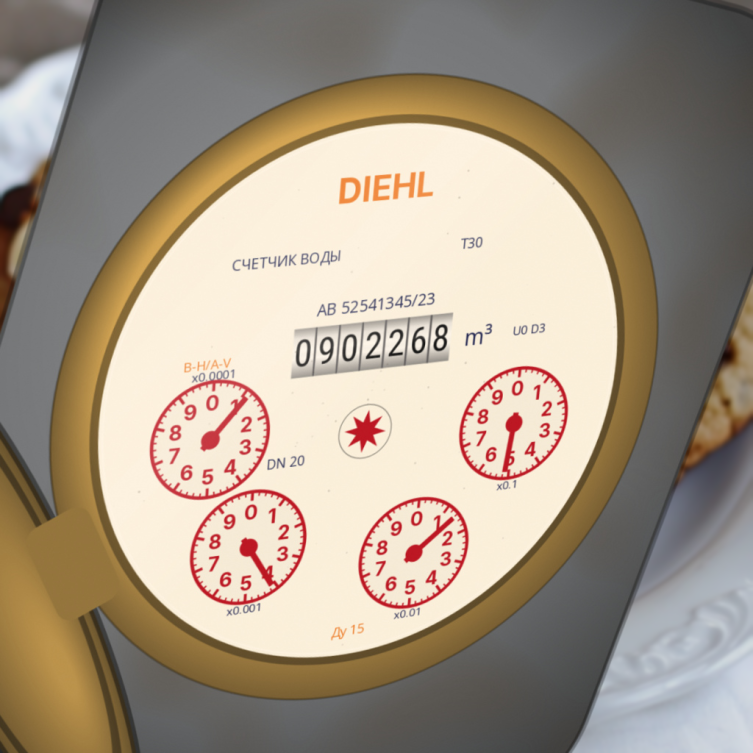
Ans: 902268.5141 m³
